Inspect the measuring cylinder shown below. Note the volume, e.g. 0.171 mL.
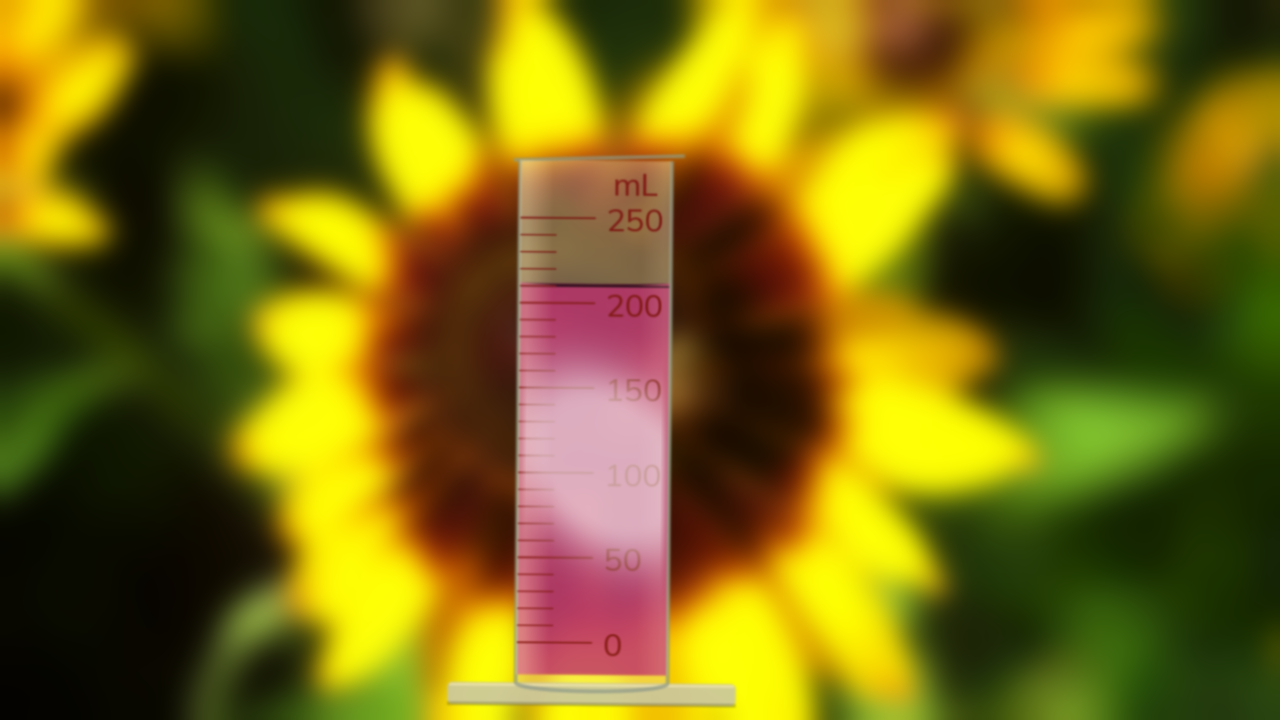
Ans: 210 mL
